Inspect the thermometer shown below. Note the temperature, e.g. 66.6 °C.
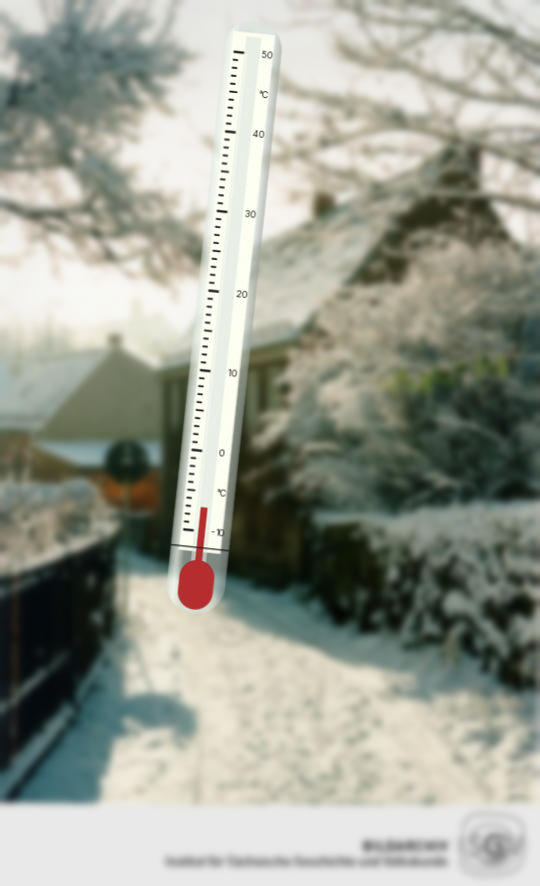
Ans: -7 °C
